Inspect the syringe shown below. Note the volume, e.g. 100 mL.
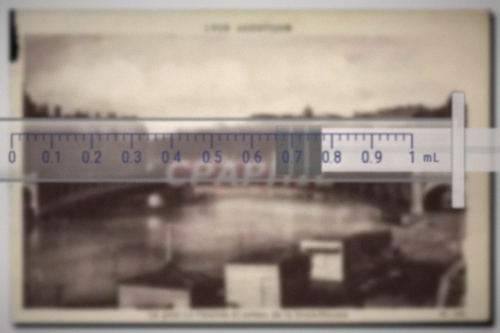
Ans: 0.66 mL
